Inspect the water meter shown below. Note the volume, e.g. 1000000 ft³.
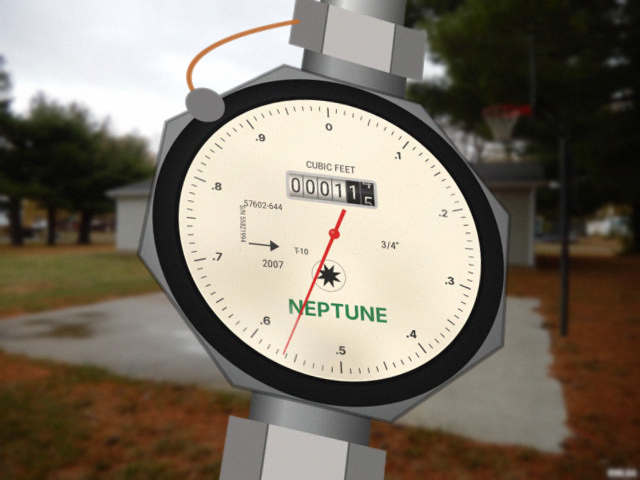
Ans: 114.56 ft³
